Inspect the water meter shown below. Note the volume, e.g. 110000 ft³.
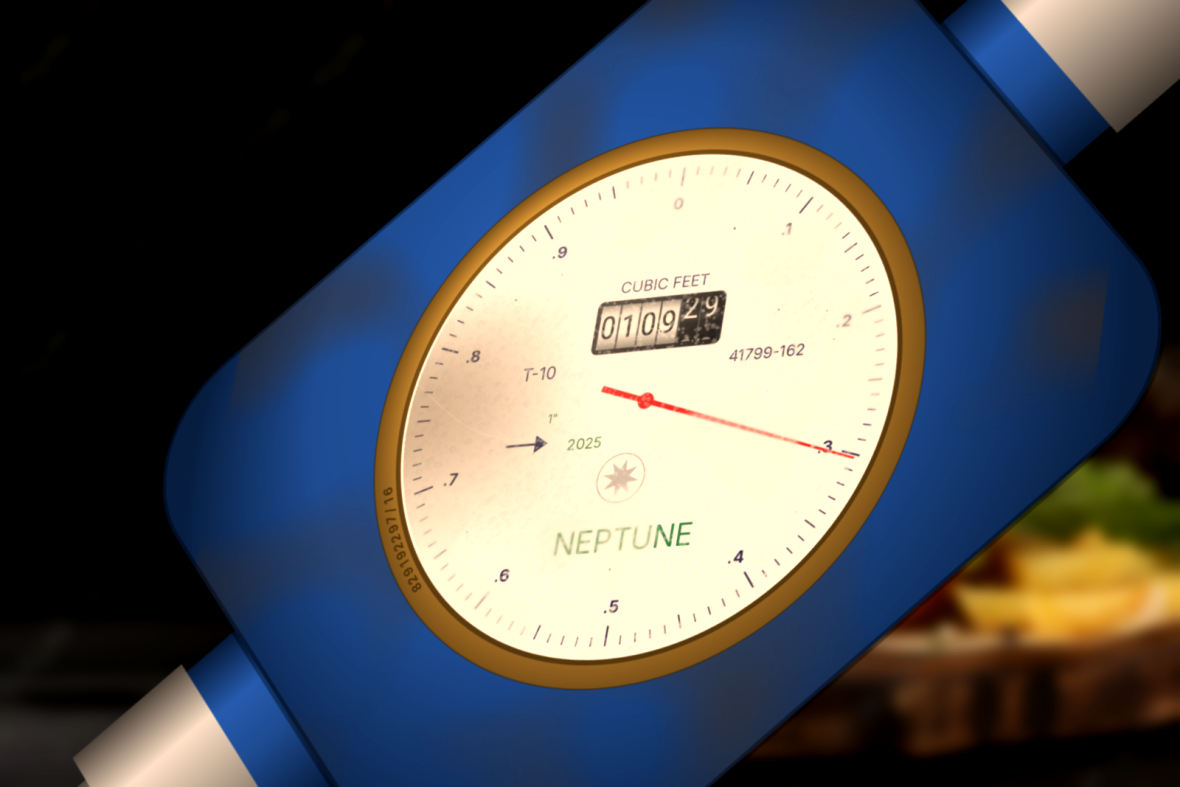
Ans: 10929.30 ft³
